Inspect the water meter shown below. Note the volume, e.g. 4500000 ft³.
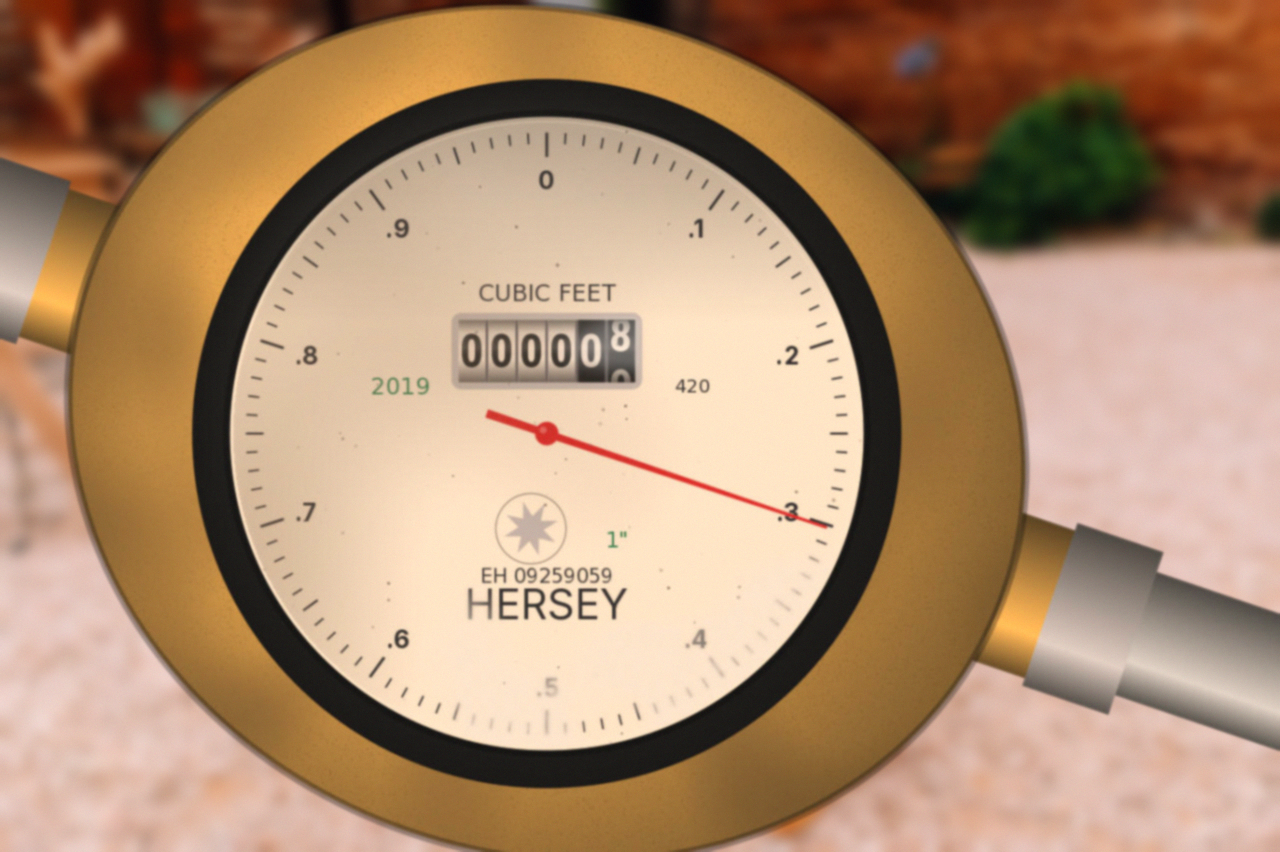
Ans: 8.30 ft³
